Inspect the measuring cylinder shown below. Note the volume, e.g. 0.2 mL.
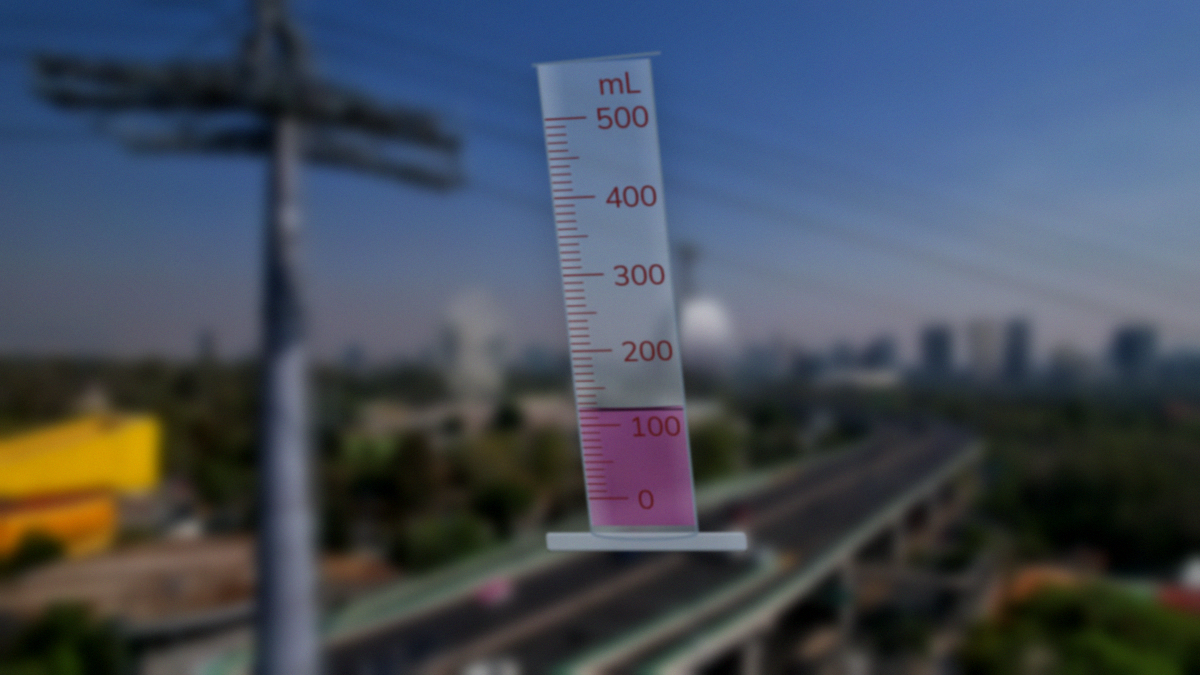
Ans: 120 mL
